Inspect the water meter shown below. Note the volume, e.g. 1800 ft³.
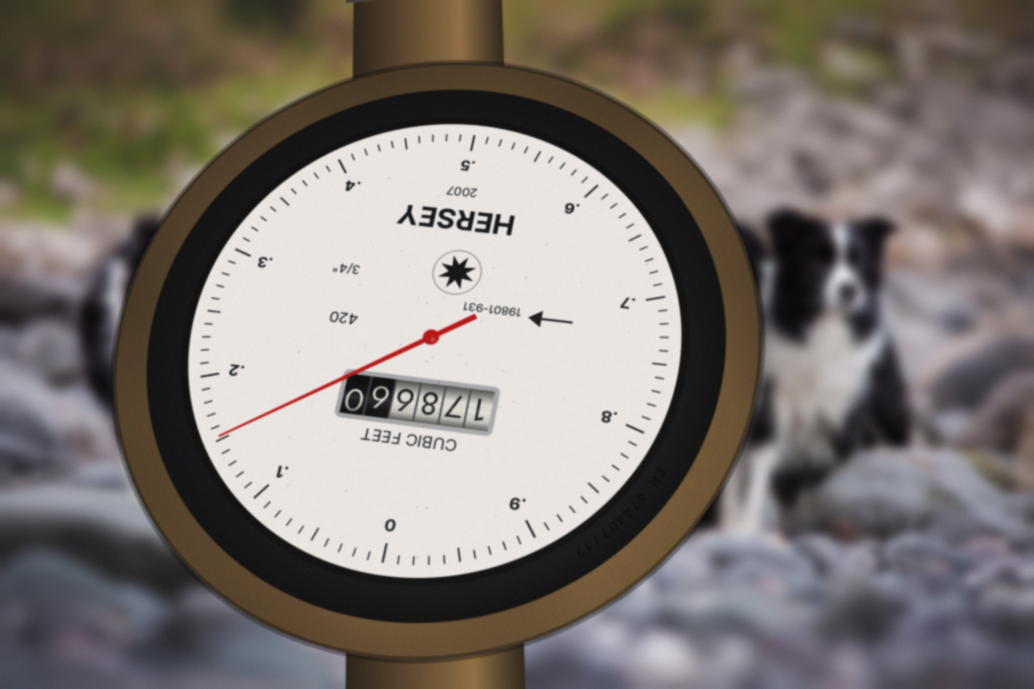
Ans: 178660.15 ft³
